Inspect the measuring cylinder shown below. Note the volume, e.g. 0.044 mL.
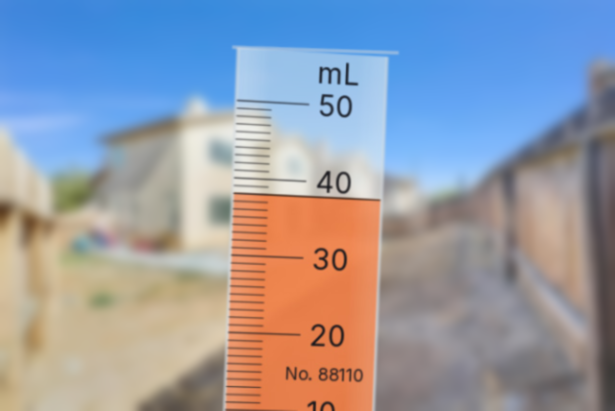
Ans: 38 mL
